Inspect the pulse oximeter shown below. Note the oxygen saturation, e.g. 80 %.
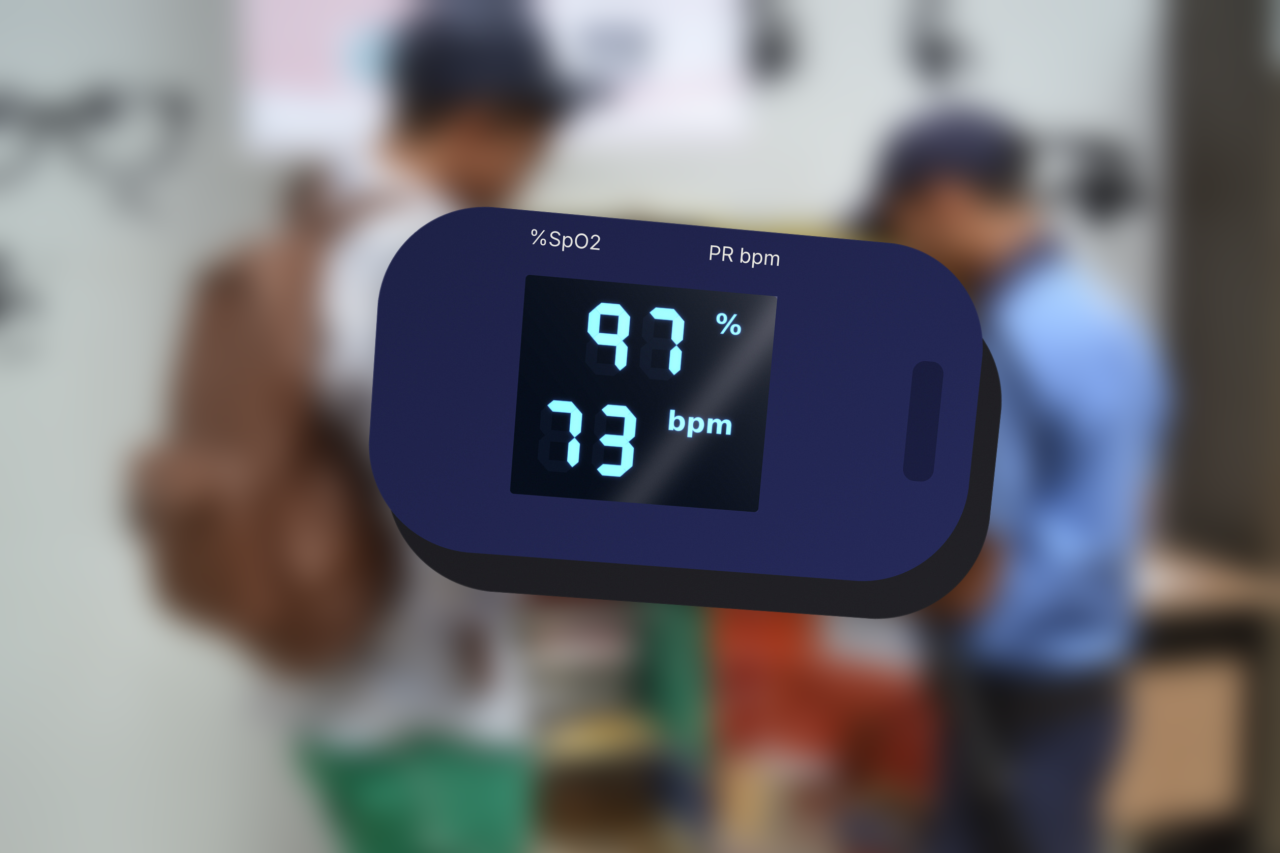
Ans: 97 %
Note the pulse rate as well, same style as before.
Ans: 73 bpm
